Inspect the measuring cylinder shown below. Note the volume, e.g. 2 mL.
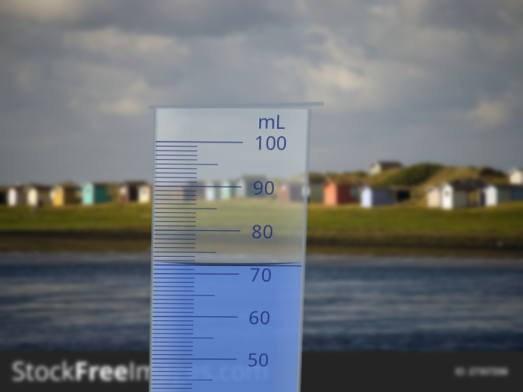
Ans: 72 mL
